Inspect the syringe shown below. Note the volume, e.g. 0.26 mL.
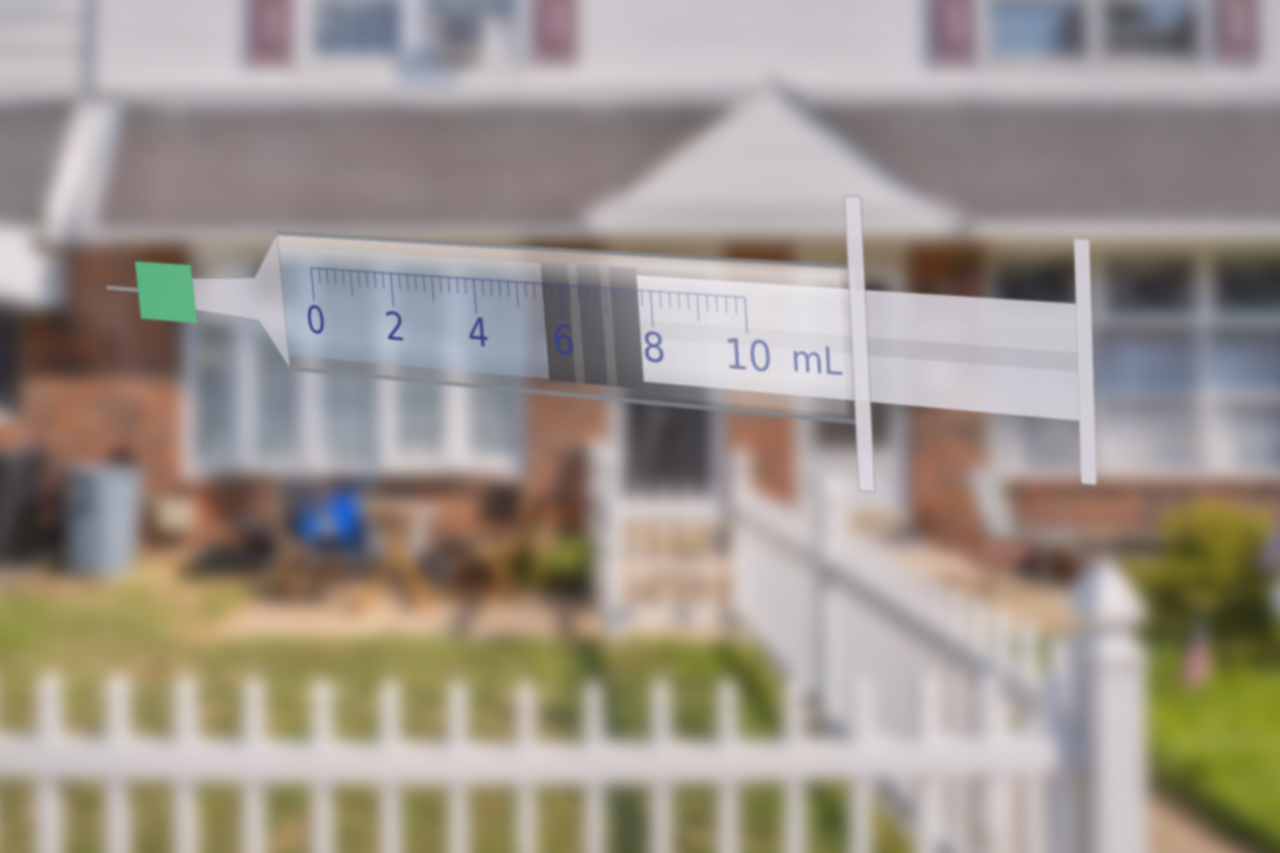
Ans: 5.6 mL
